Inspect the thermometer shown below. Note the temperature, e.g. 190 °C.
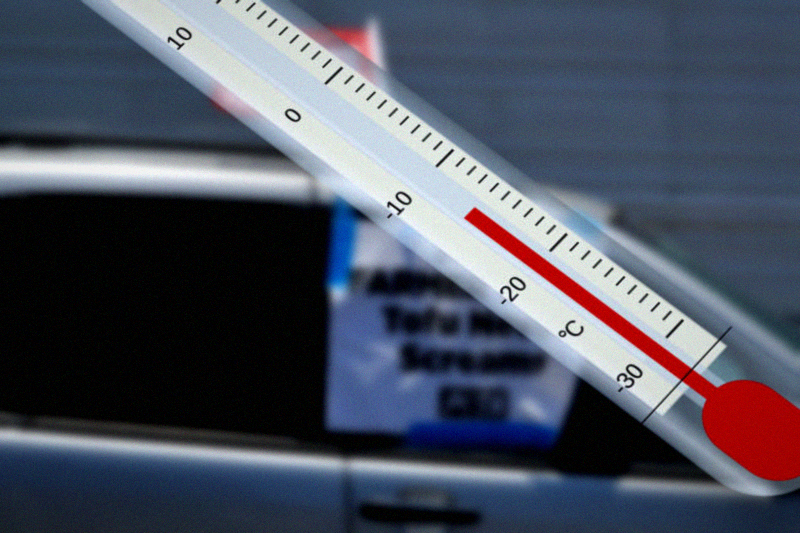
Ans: -14 °C
